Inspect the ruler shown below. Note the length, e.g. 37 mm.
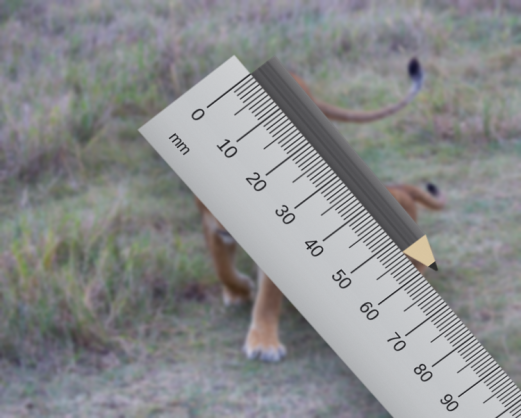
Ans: 62 mm
